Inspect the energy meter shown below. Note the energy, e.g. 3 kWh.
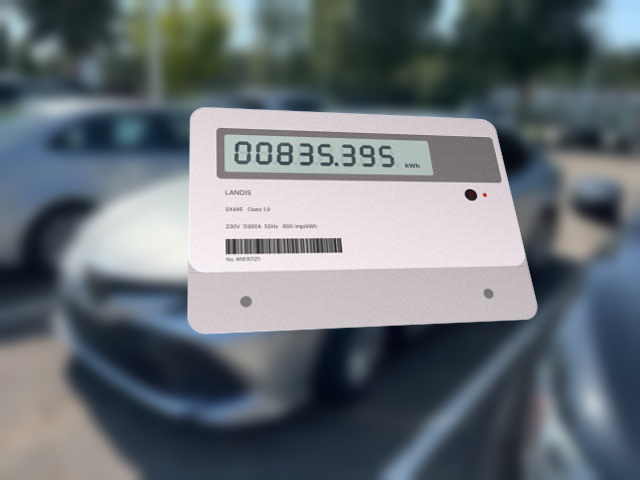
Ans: 835.395 kWh
